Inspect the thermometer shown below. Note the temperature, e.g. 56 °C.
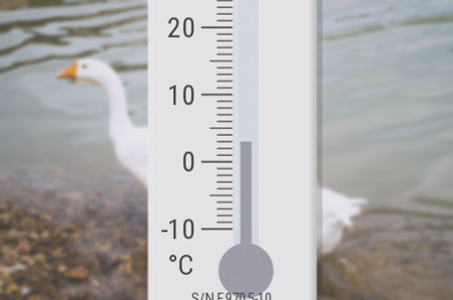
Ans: 3 °C
